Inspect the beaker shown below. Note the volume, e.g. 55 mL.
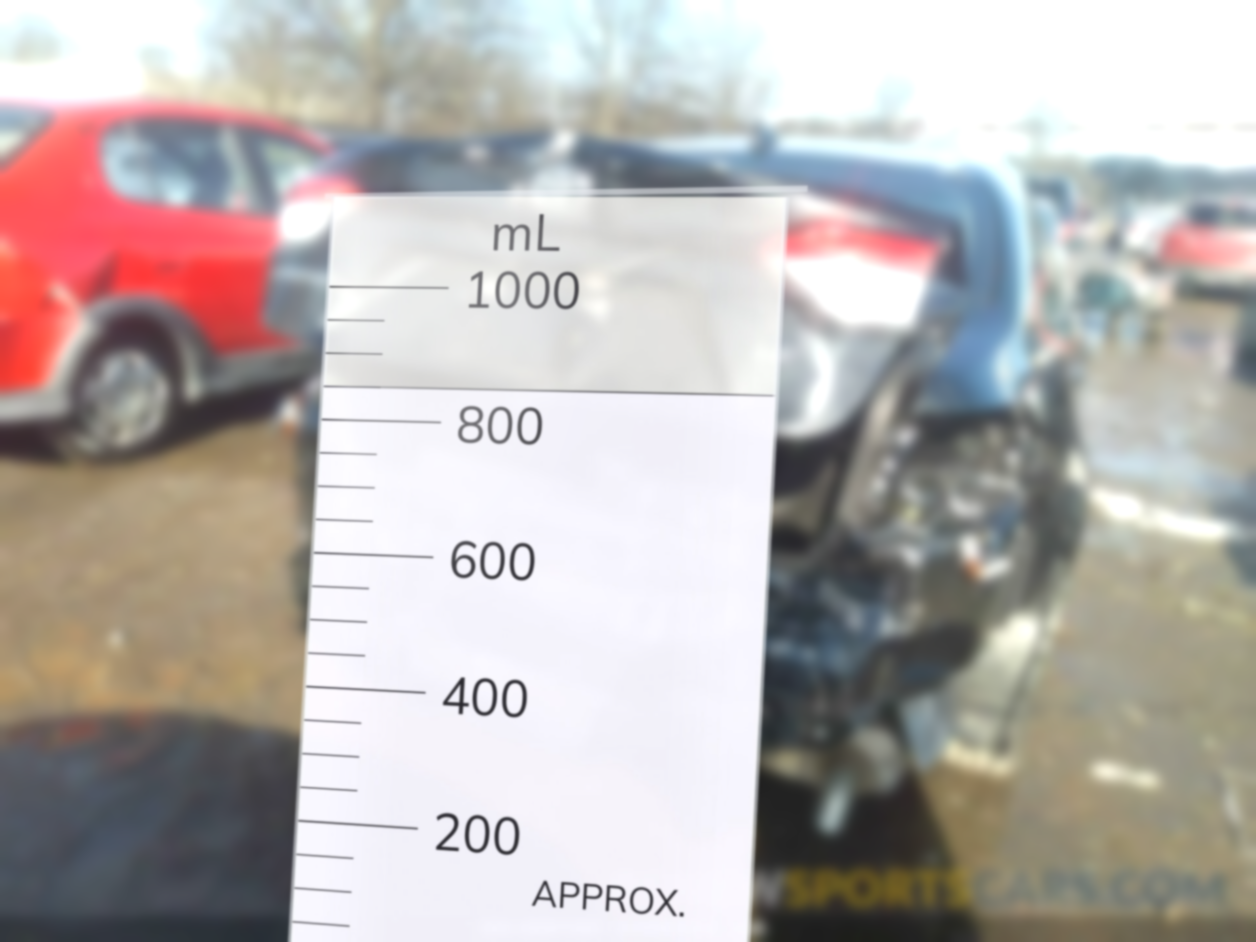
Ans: 850 mL
